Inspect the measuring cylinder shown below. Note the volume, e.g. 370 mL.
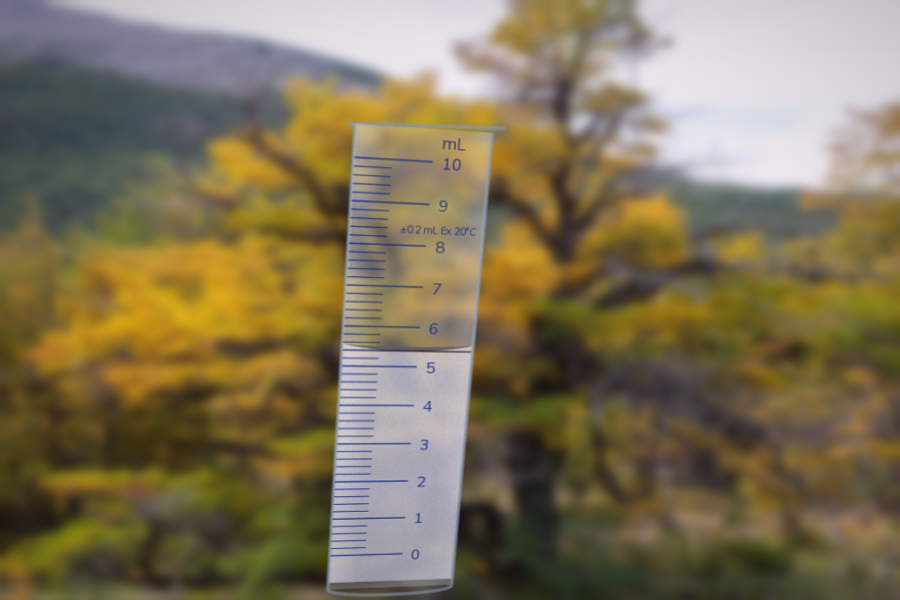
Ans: 5.4 mL
